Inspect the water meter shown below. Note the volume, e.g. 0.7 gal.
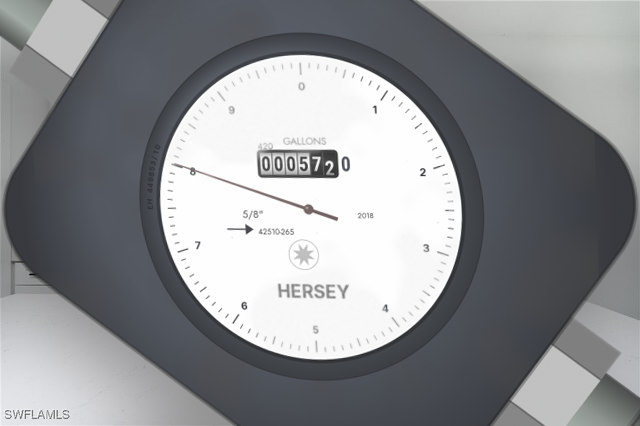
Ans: 5718.0 gal
